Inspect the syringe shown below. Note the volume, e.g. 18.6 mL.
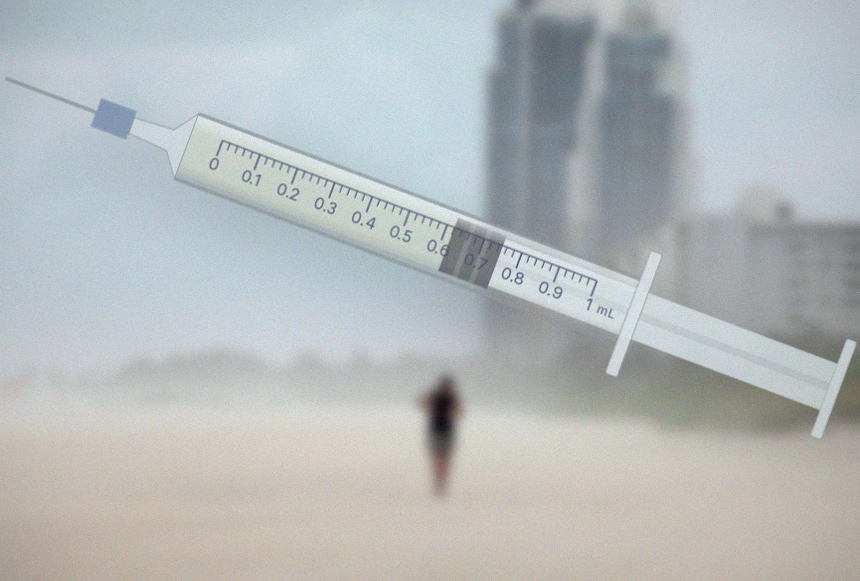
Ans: 0.62 mL
